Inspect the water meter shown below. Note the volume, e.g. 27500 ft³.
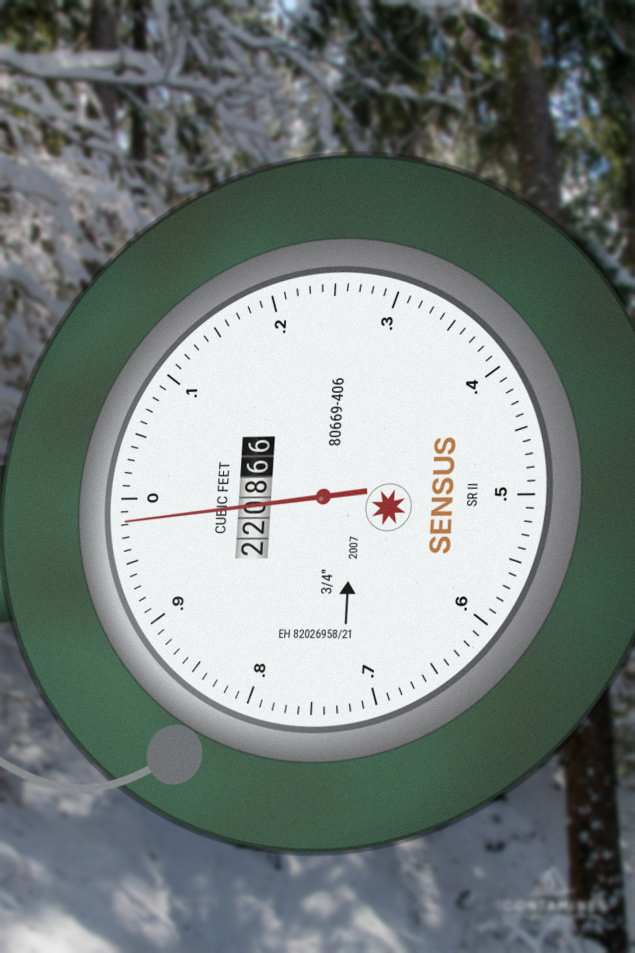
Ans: 220865.98 ft³
